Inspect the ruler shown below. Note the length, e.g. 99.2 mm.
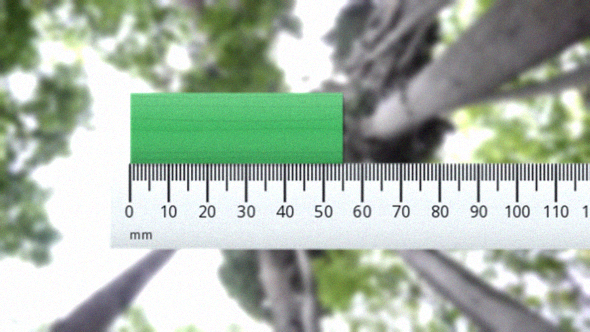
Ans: 55 mm
